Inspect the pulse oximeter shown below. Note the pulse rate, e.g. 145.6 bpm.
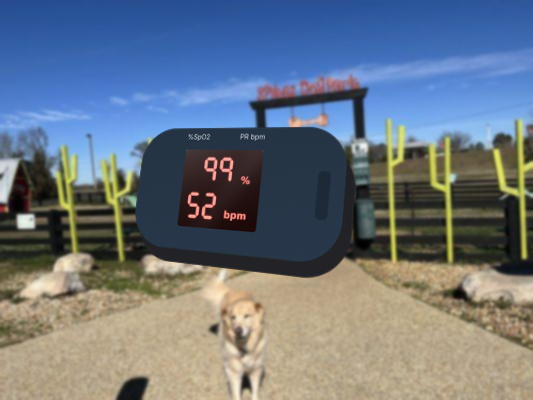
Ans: 52 bpm
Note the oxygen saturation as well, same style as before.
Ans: 99 %
